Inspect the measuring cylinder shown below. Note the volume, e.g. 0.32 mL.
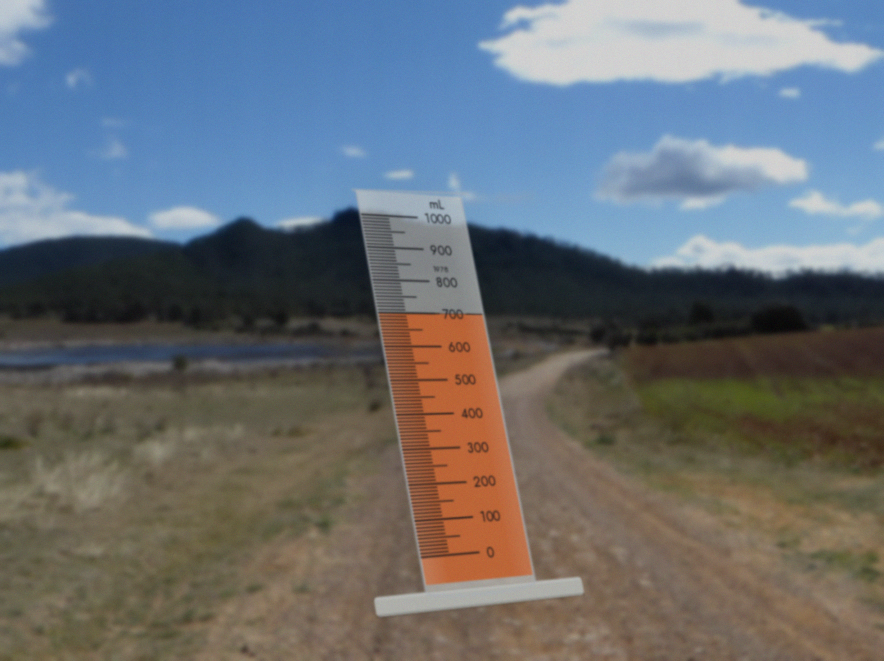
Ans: 700 mL
